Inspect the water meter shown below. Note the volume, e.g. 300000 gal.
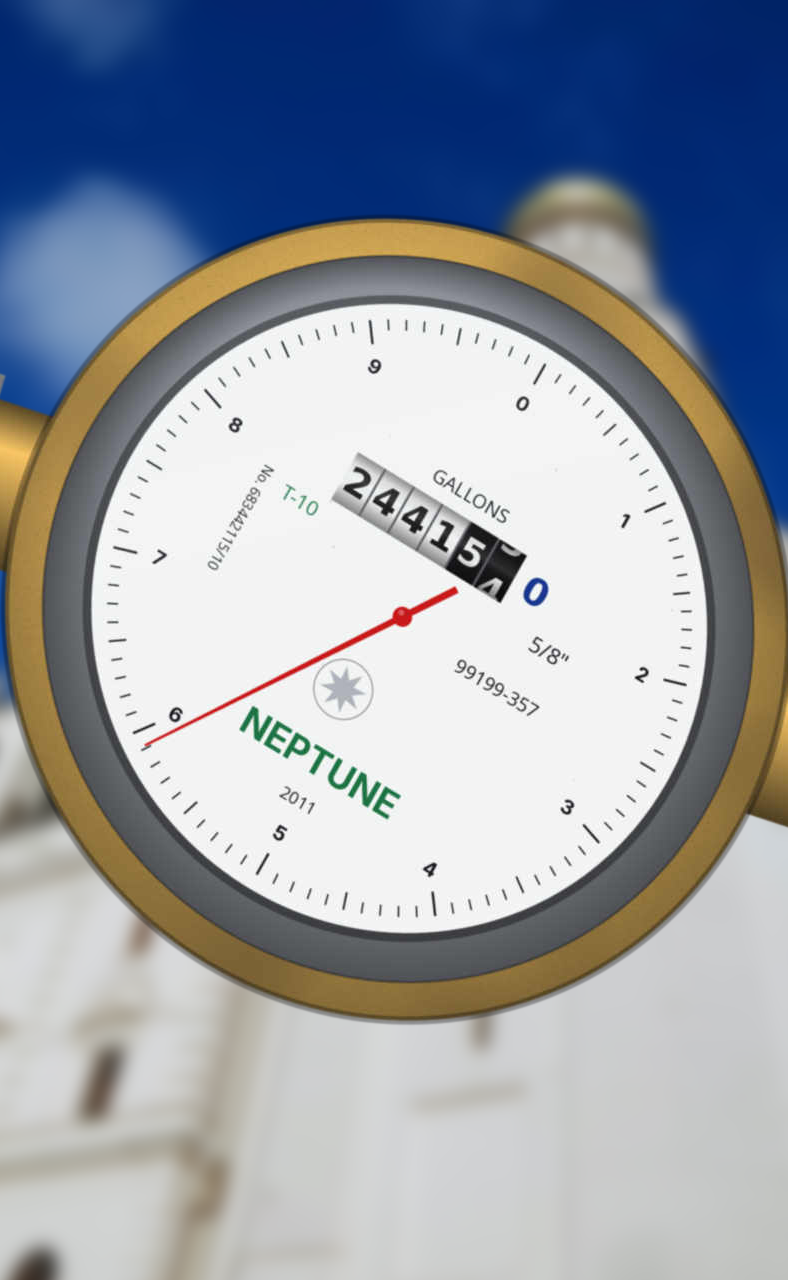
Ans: 2441535.9 gal
